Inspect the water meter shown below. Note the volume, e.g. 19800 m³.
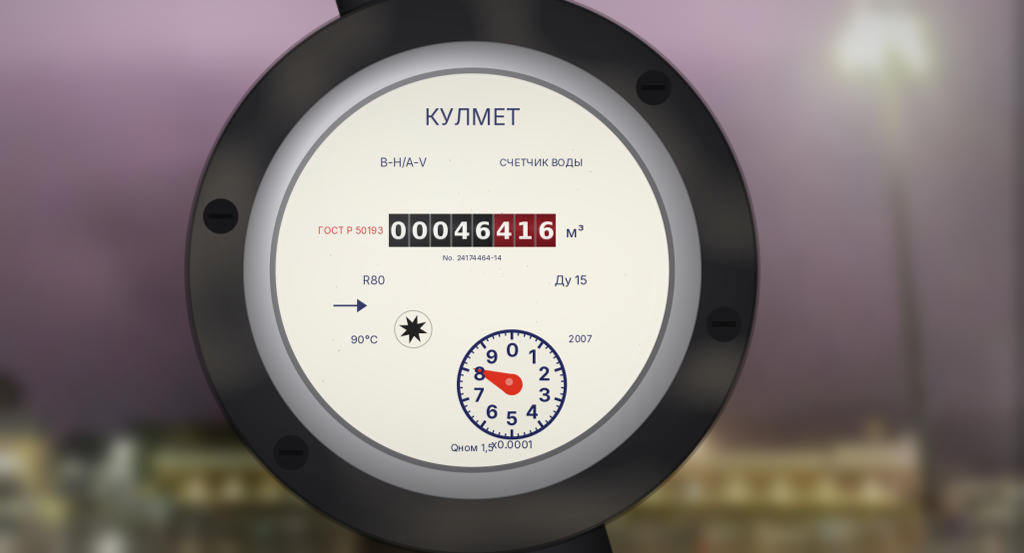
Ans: 46.4168 m³
